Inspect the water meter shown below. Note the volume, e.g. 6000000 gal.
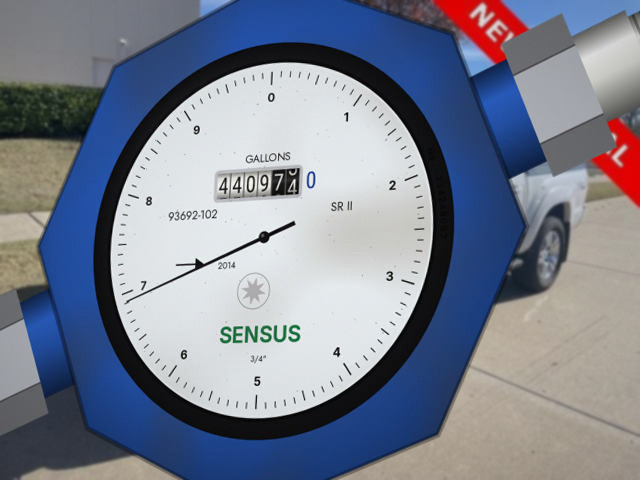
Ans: 4409736.9 gal
